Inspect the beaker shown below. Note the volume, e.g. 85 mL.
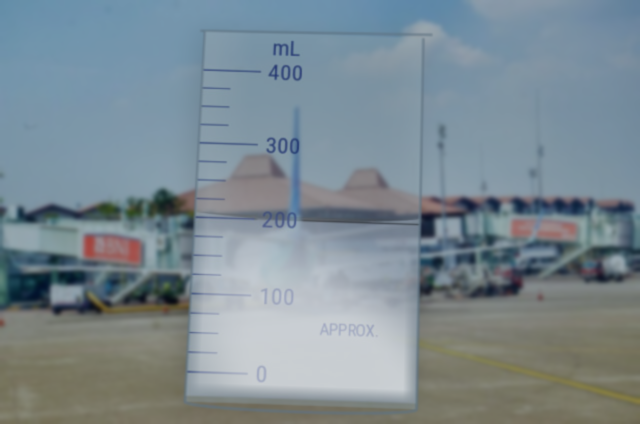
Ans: 200 mL
